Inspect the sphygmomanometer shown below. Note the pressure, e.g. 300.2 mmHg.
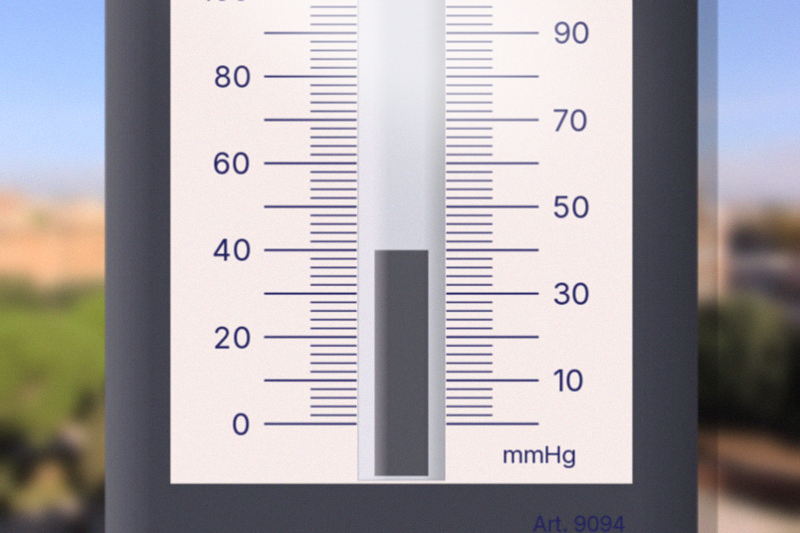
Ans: 40 mmHg
